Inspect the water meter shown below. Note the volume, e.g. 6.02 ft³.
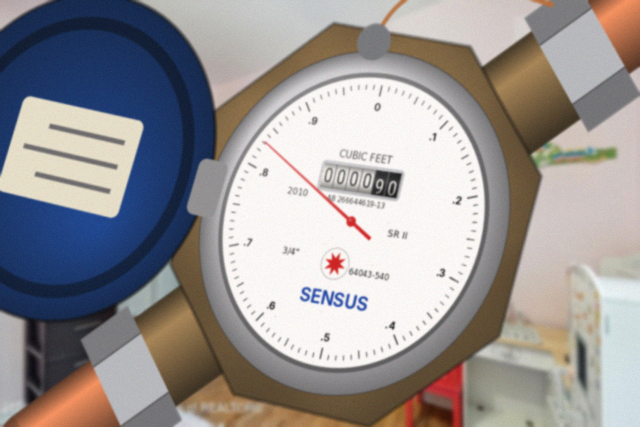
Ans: 89.83 ft³
